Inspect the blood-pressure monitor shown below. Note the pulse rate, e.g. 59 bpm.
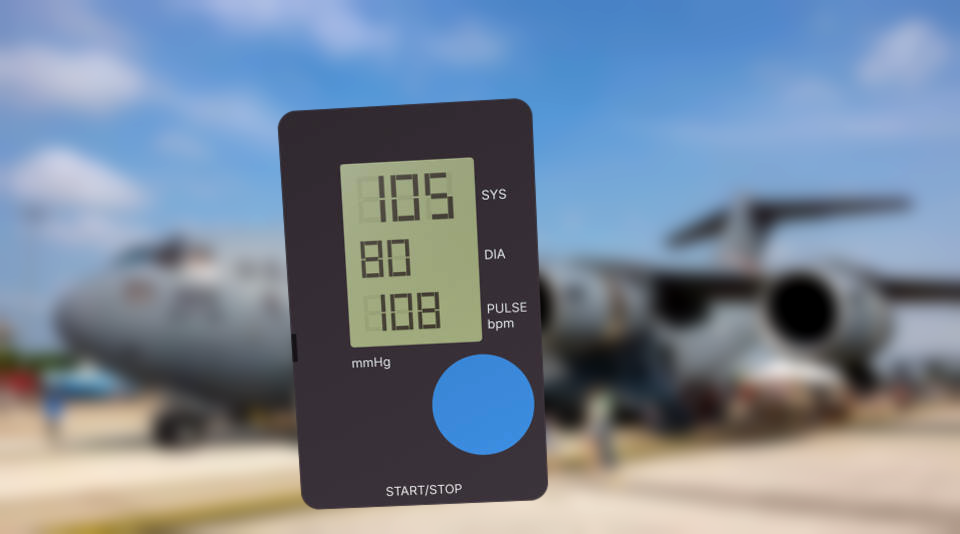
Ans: 108 bpm
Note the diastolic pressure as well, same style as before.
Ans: 80 mmHg
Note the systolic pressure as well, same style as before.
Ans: 105 mmHg
